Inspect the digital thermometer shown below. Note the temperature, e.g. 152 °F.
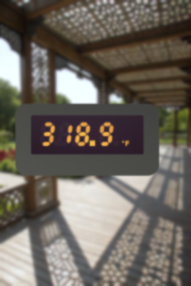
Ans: 318.9 °F
